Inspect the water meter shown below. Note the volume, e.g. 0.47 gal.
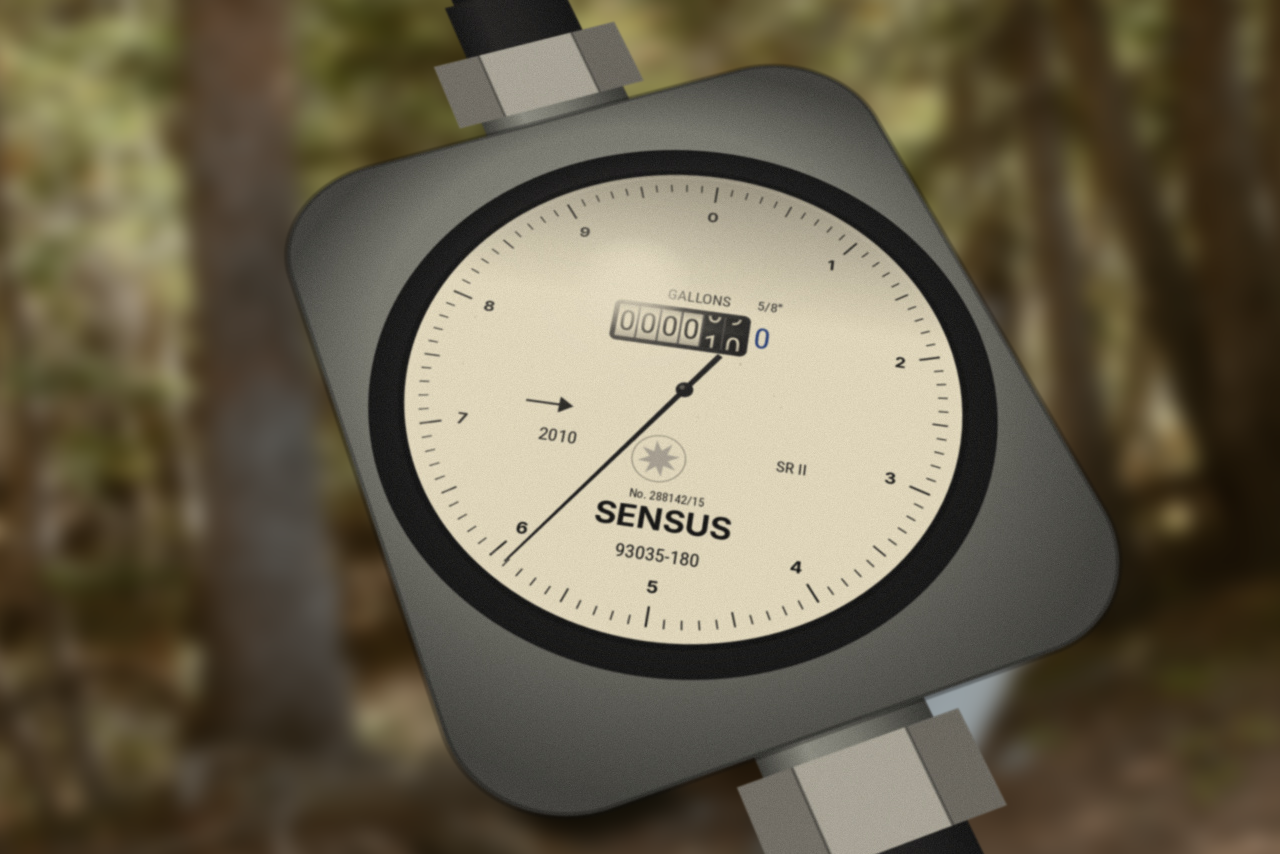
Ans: 95.9 gal
